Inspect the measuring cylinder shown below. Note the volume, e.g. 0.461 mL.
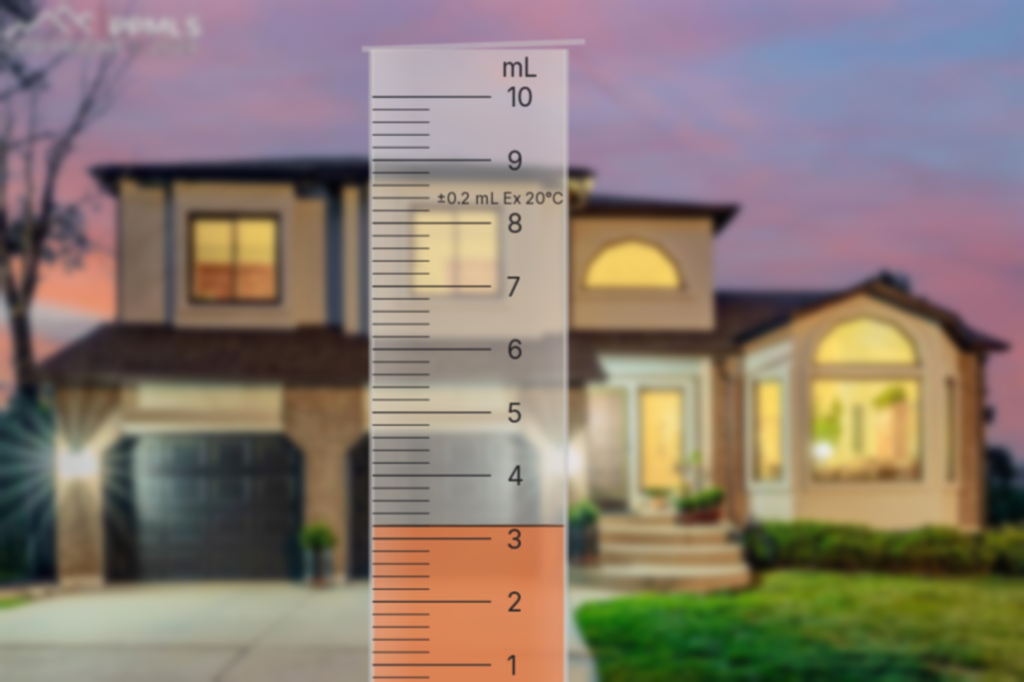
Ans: 3.2 mL
